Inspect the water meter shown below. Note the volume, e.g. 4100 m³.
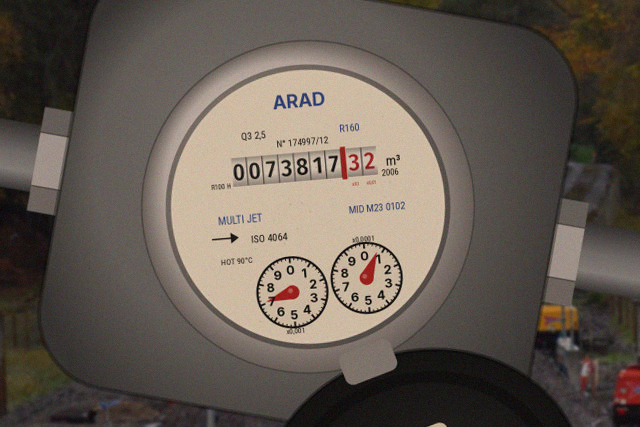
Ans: 73817.3270 m³
